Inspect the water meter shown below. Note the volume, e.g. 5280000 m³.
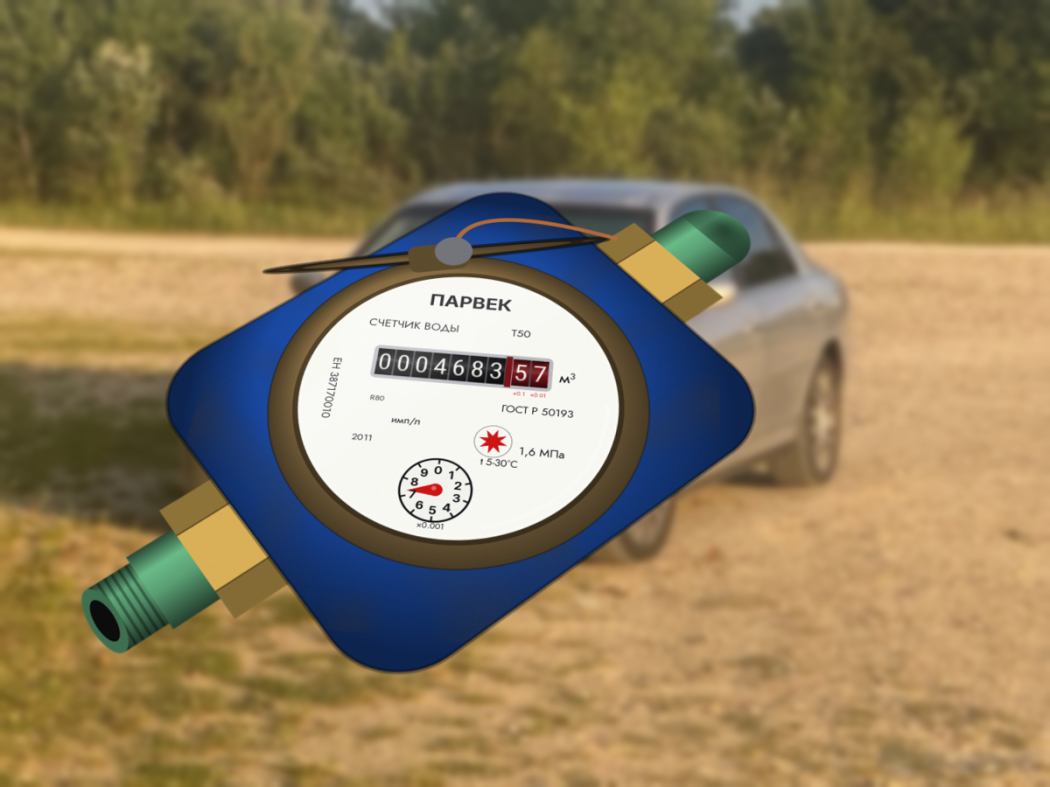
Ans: 4683.577 m³
